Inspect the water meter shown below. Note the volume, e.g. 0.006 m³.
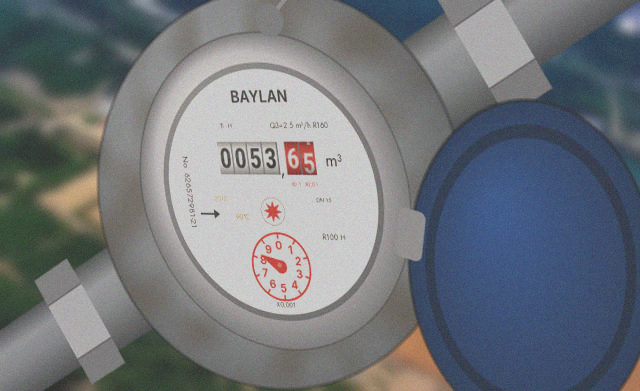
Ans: 53.648 m³
